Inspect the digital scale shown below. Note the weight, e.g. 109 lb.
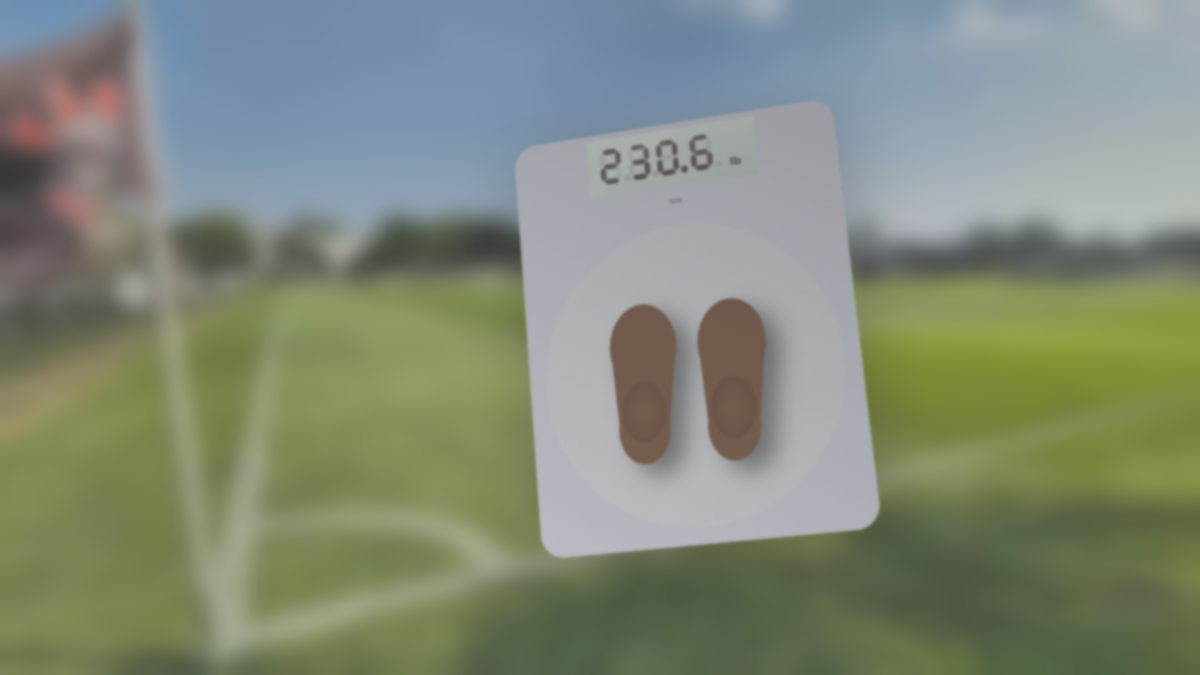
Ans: 230.6 lb
